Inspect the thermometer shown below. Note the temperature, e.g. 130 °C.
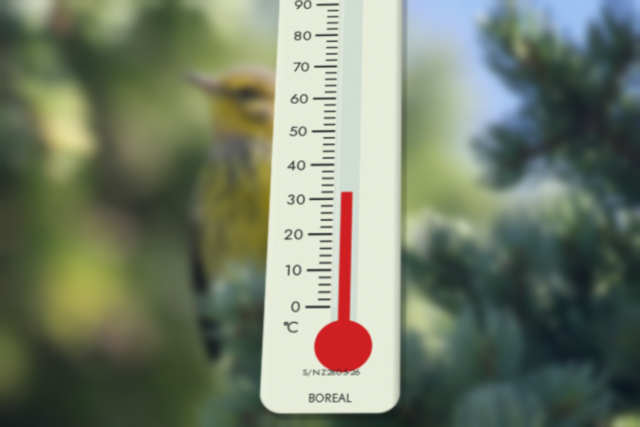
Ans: 32 °C
